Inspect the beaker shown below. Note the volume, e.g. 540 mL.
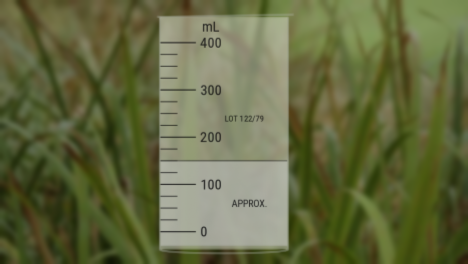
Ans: 150 mL
